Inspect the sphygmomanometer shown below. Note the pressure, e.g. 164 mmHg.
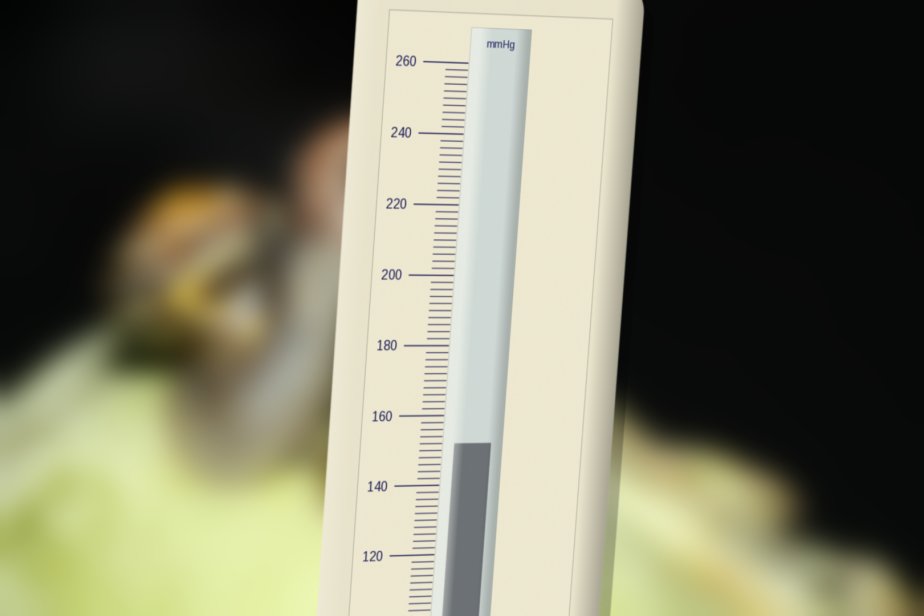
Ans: 152 mmHg
